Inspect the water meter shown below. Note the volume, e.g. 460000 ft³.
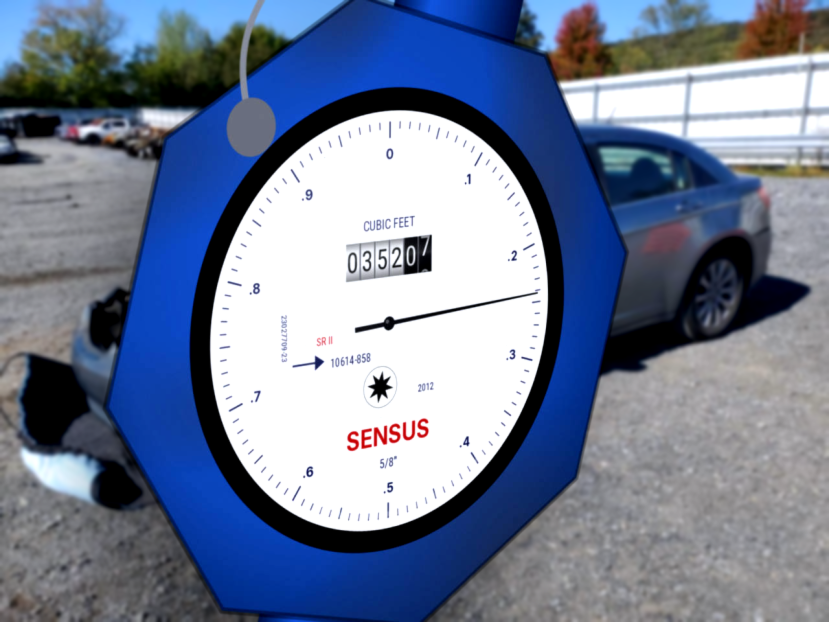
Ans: 35207.24 ft³
